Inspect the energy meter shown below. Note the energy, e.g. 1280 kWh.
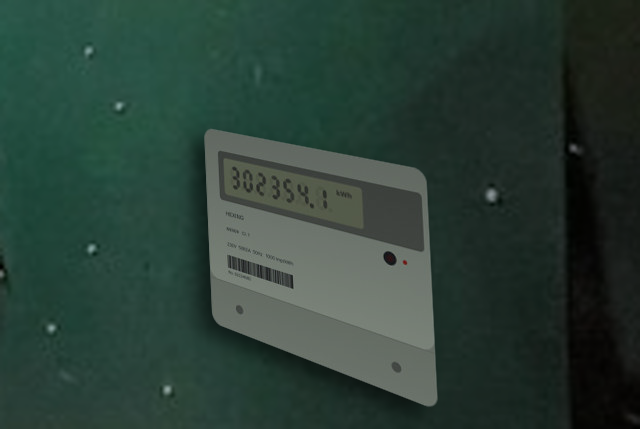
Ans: 302354.1 kWh
